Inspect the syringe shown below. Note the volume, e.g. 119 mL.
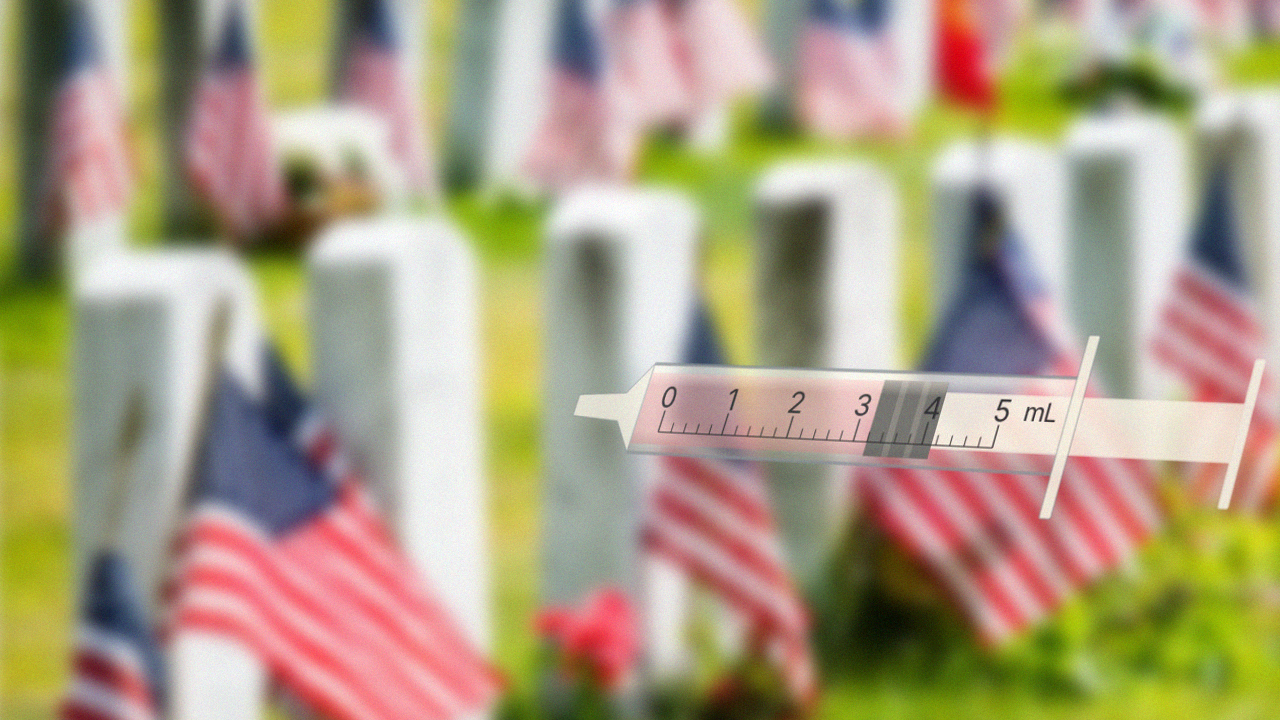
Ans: 3.2 mL
